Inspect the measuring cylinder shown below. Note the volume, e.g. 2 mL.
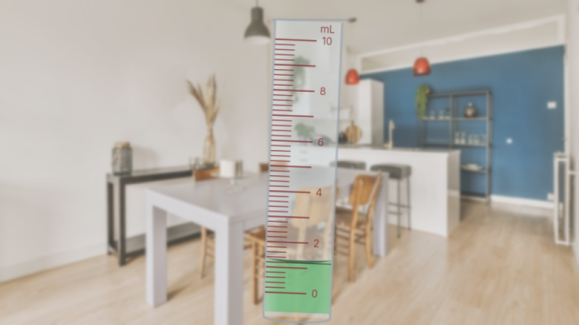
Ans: 1.2 mL
